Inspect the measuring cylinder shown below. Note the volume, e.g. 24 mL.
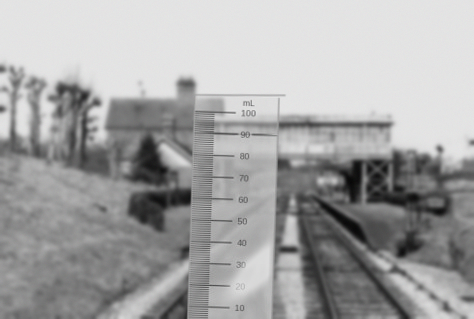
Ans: 90 mL
